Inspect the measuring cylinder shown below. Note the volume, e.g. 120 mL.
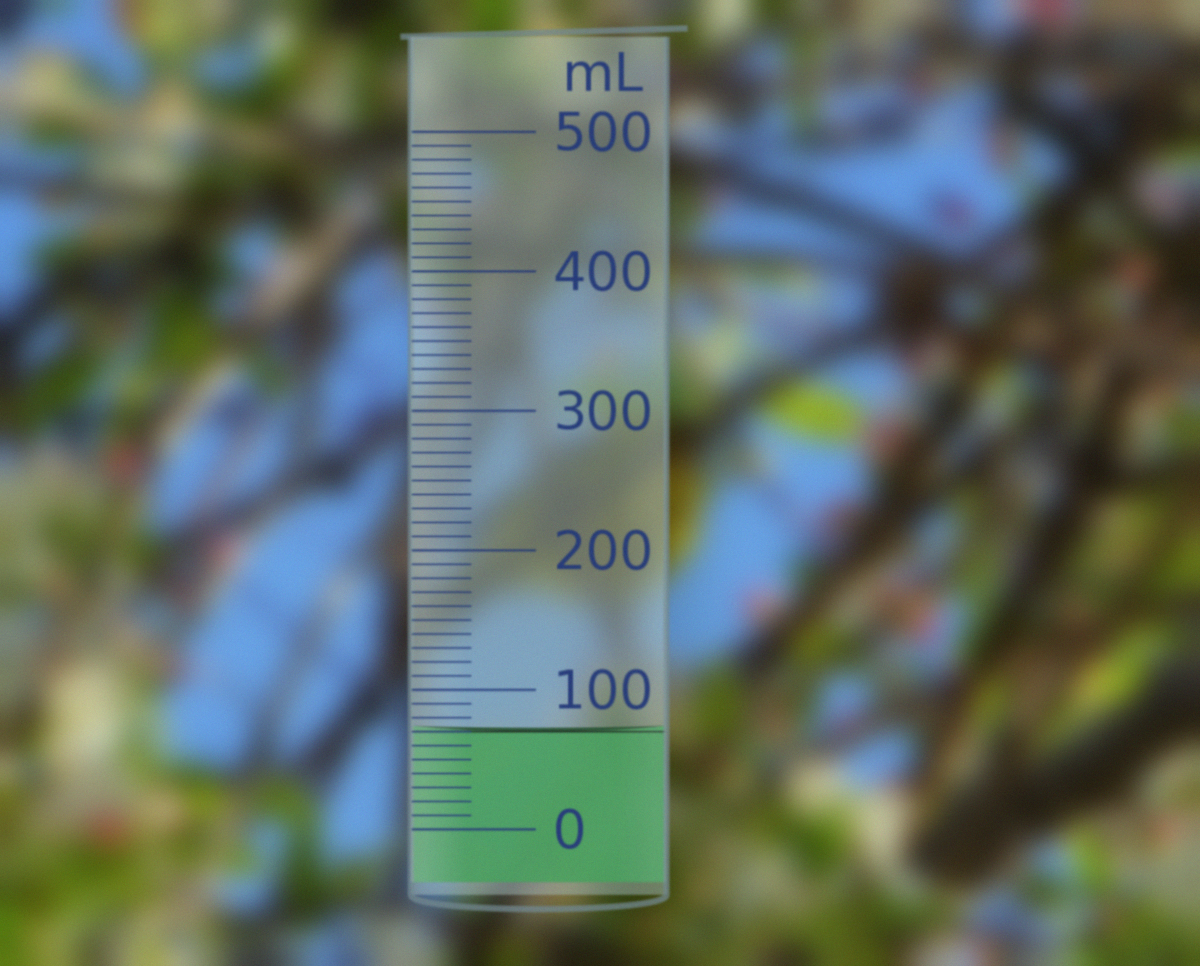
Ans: 70 mL
